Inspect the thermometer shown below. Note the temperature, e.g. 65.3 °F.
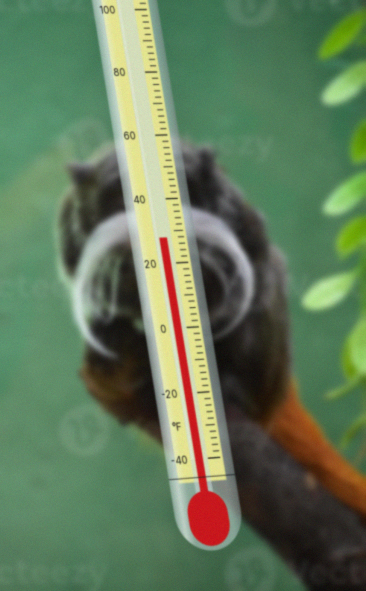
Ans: 28 °F
